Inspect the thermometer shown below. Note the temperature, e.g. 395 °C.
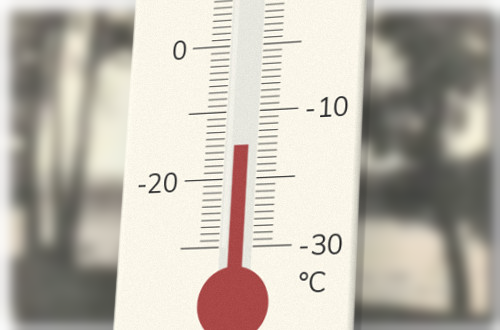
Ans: -15 °C
